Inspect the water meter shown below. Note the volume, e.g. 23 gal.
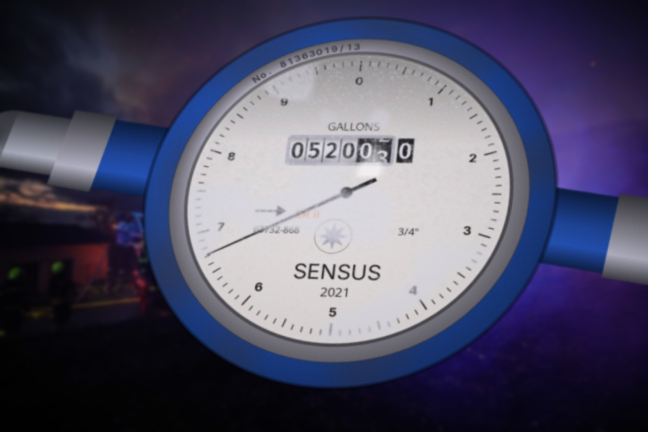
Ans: 520026.7 gal
